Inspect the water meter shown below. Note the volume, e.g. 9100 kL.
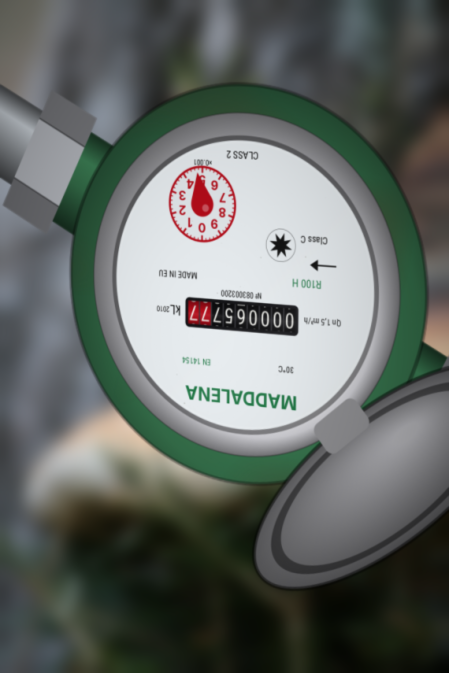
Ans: 657.774 kL
